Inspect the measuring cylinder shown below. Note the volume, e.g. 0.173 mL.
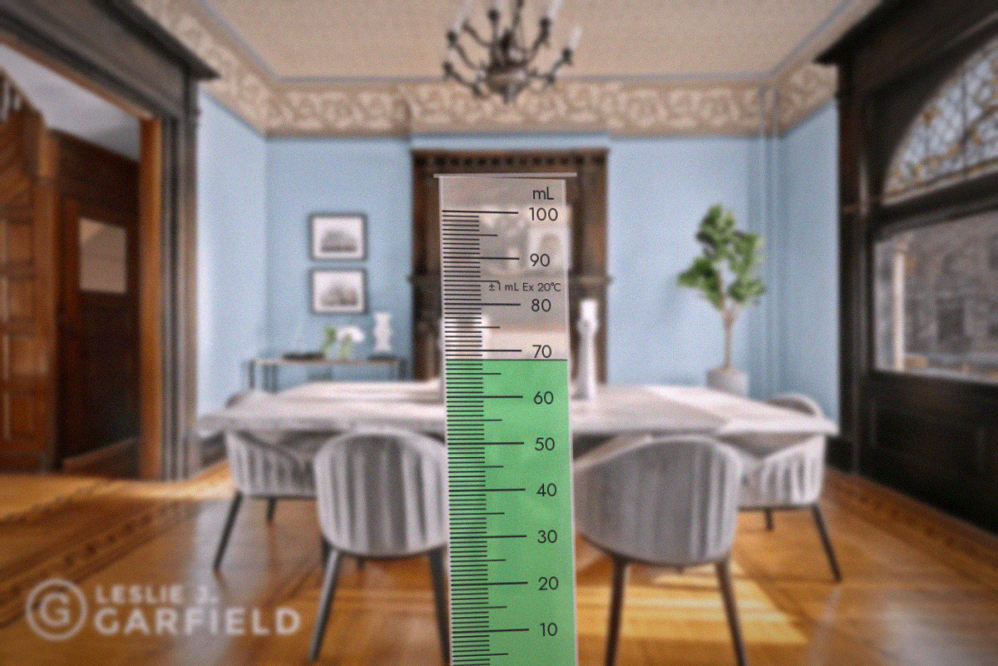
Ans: 68 mL
